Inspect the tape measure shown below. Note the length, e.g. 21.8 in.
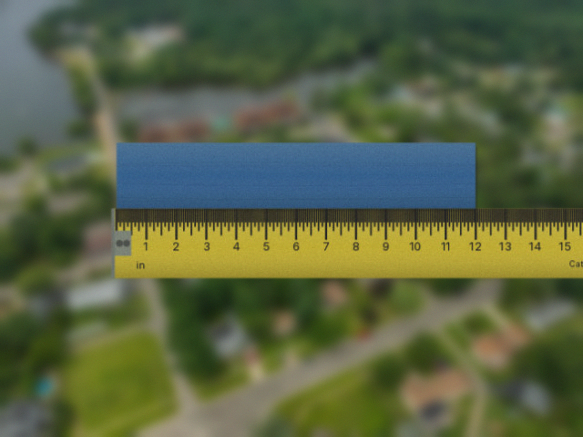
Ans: 12 in
